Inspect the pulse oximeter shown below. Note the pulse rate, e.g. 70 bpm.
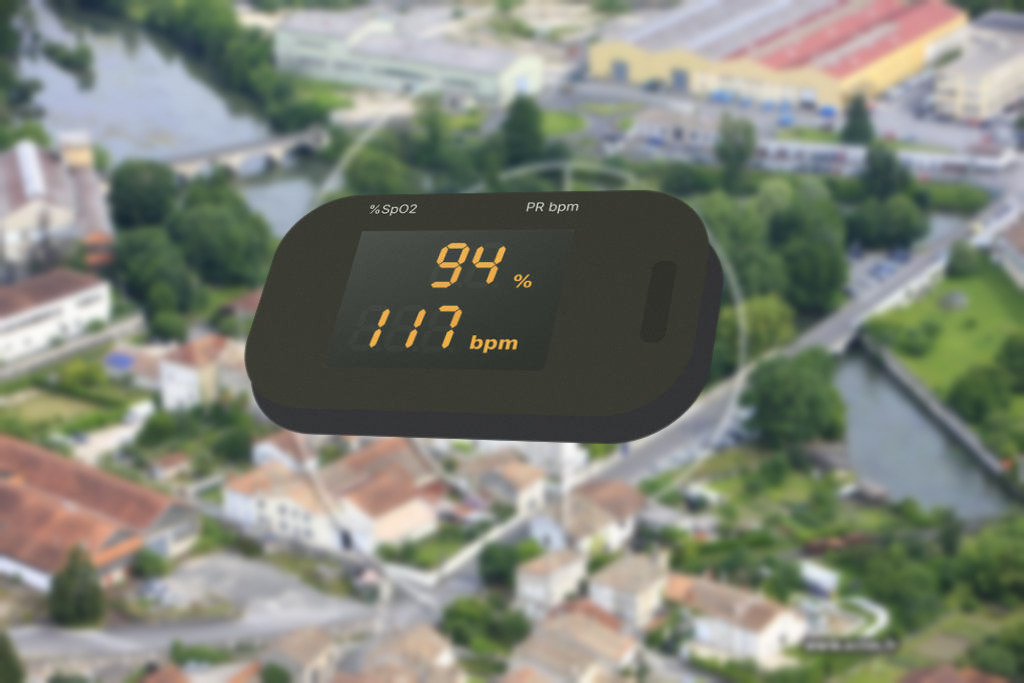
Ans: 117 bpm
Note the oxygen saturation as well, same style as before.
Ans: 94 %
